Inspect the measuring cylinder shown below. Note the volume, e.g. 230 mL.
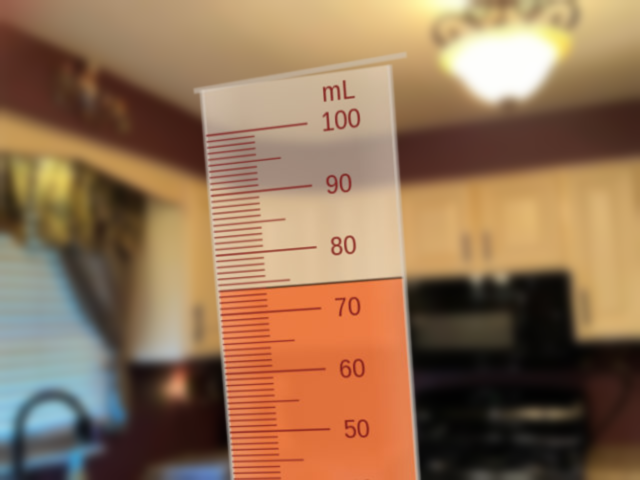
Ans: 74 mL
